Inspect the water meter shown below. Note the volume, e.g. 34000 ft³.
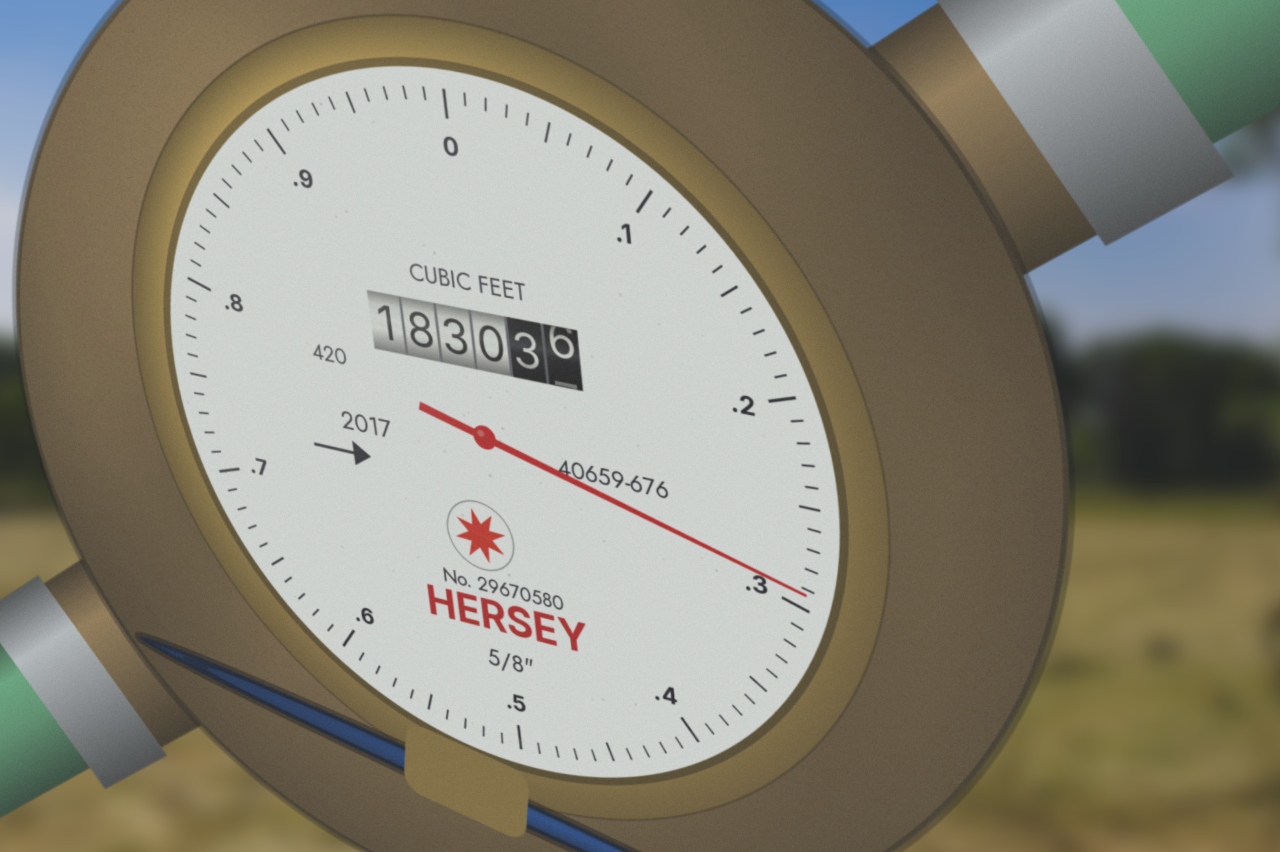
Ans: 183036.29 ft³
